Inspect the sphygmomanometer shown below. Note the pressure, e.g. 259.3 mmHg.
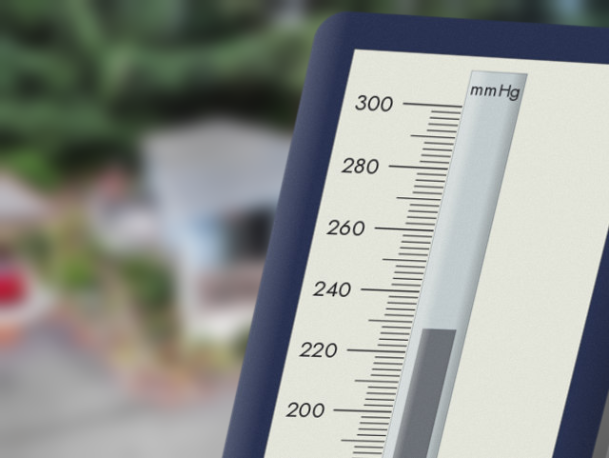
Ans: 228 mmHg
